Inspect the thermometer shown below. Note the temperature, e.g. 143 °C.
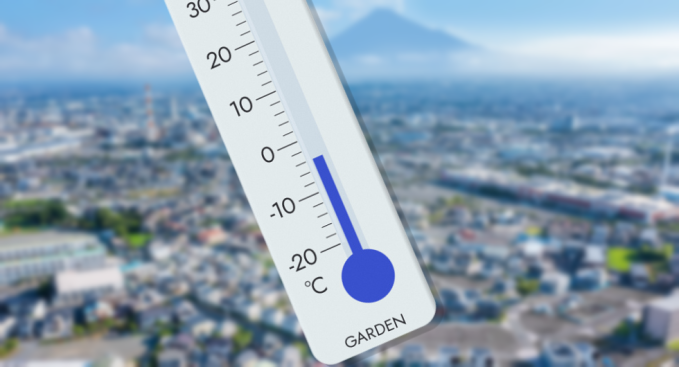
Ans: -4 °C
